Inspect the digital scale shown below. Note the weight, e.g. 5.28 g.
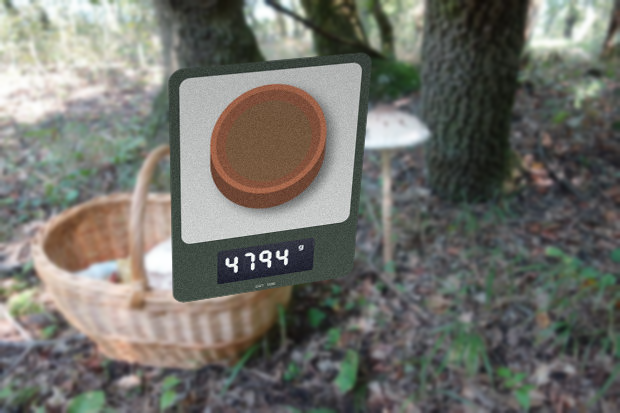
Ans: 4794 g
